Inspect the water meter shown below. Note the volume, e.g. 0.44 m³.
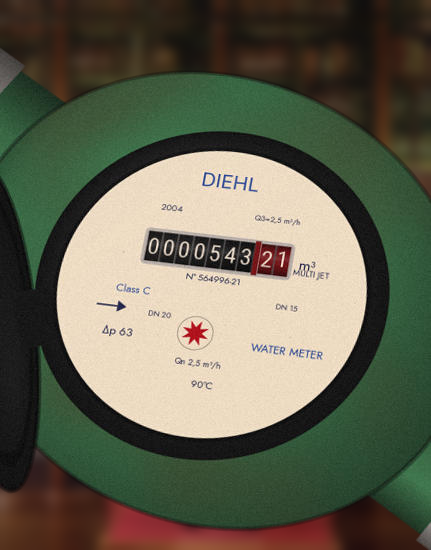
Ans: 543.21 m³
